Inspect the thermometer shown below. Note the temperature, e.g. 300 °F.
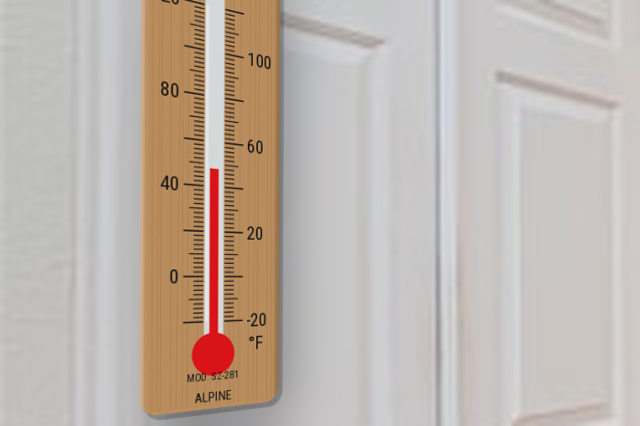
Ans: 48 °F
